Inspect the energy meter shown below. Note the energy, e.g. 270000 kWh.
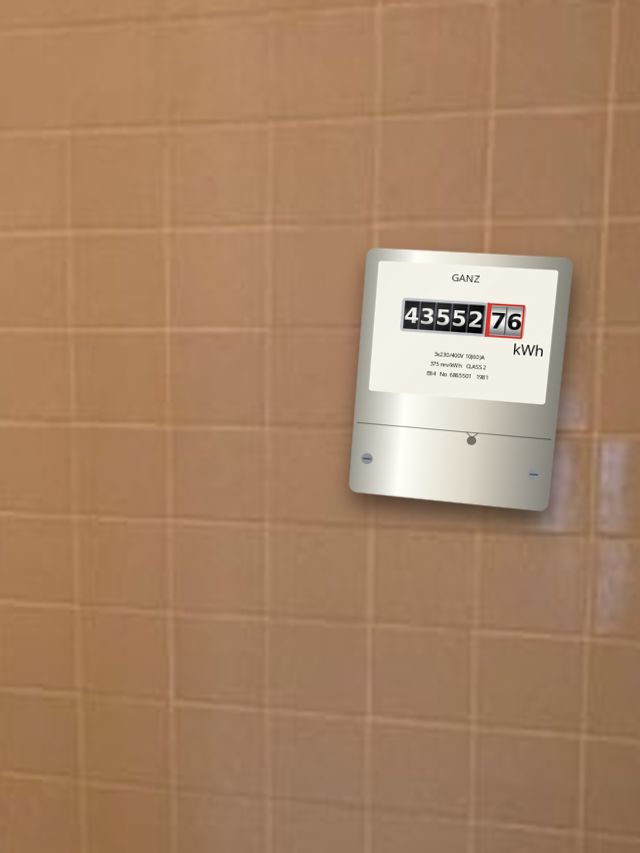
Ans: 43552.76 kWh
